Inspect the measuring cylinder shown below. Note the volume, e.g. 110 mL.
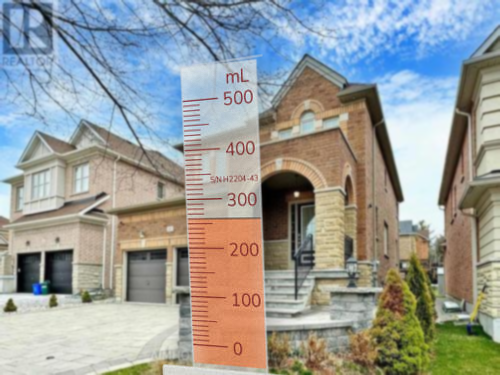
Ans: 260 mL
